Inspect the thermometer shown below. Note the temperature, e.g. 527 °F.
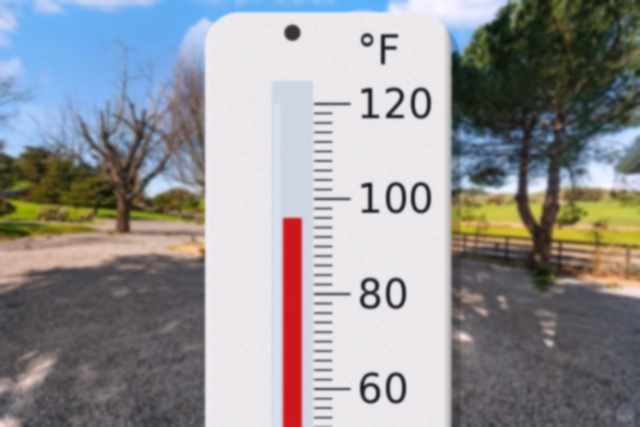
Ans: 96 °F
